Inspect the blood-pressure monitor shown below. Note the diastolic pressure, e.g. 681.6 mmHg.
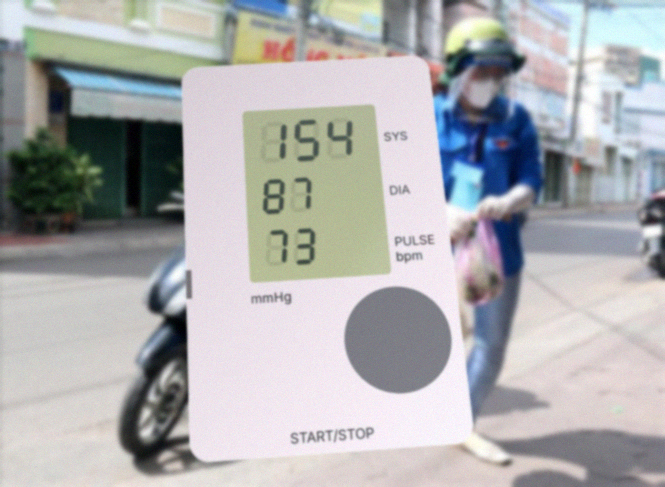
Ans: 87 mmHg
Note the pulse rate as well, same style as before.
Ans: 73 bpm
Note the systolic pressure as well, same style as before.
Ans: 154 mmHg
